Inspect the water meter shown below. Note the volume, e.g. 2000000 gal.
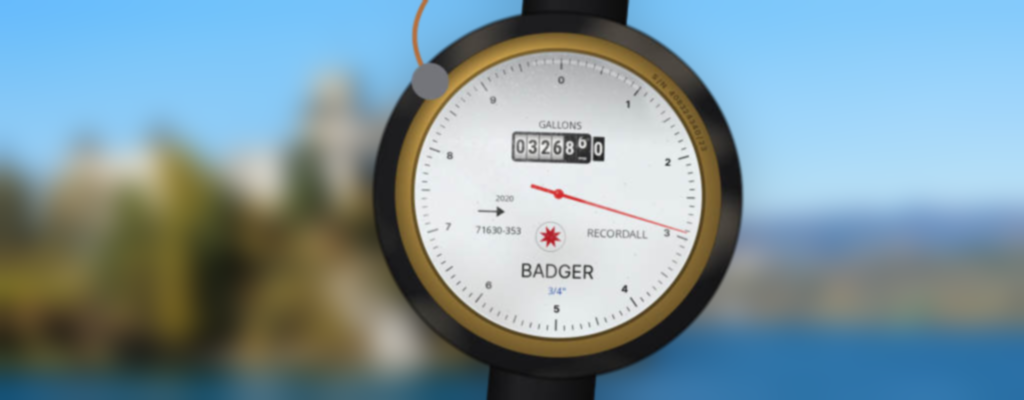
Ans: 326862.9 gal
